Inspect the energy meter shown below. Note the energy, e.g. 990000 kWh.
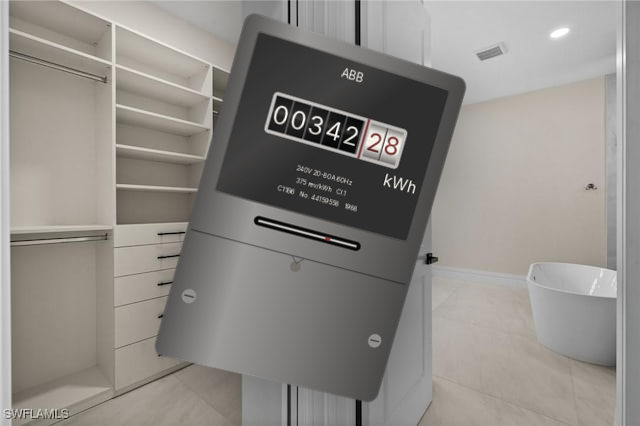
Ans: 342.28 kWh
